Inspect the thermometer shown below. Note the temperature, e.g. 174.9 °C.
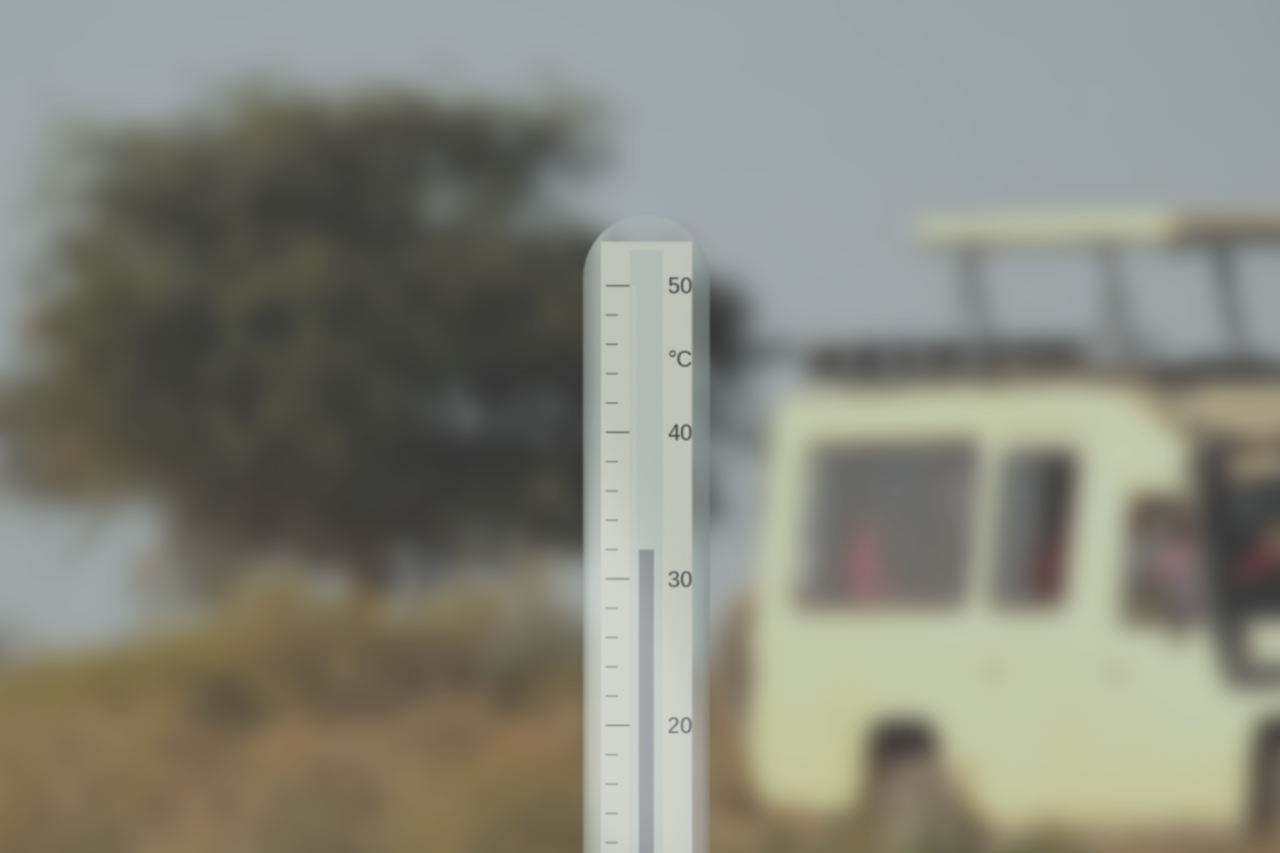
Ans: 32 °C
